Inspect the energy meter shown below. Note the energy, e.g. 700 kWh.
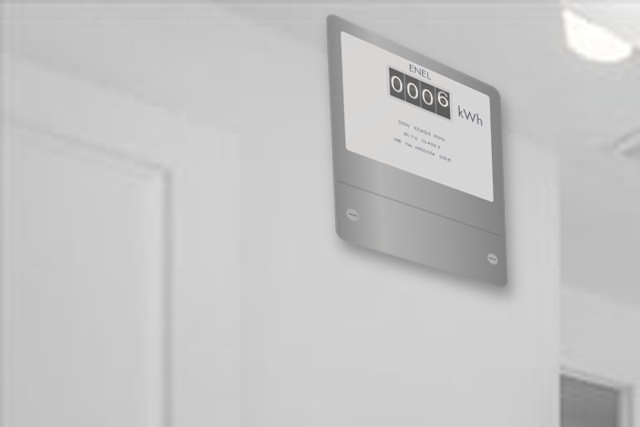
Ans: 6 kWh
